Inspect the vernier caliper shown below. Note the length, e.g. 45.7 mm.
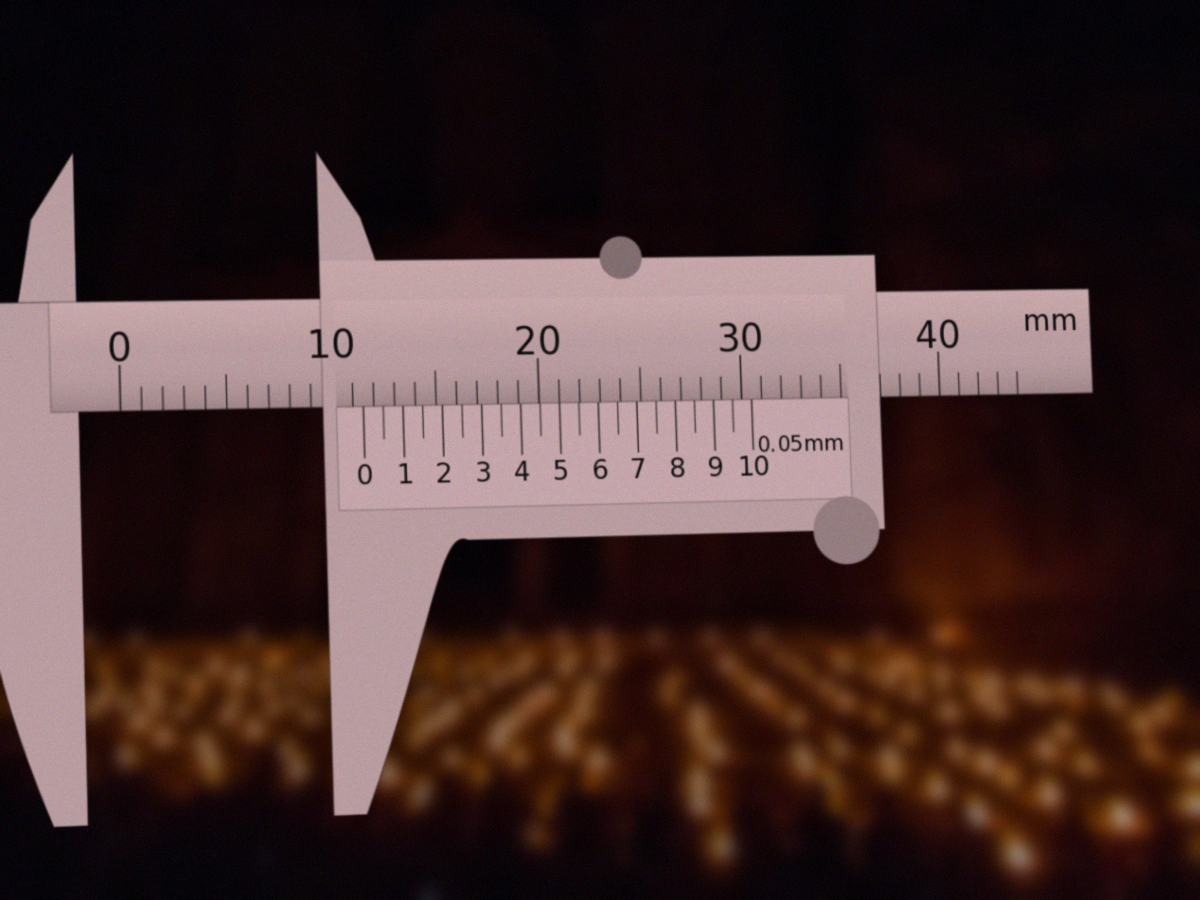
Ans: 11.5 mm
